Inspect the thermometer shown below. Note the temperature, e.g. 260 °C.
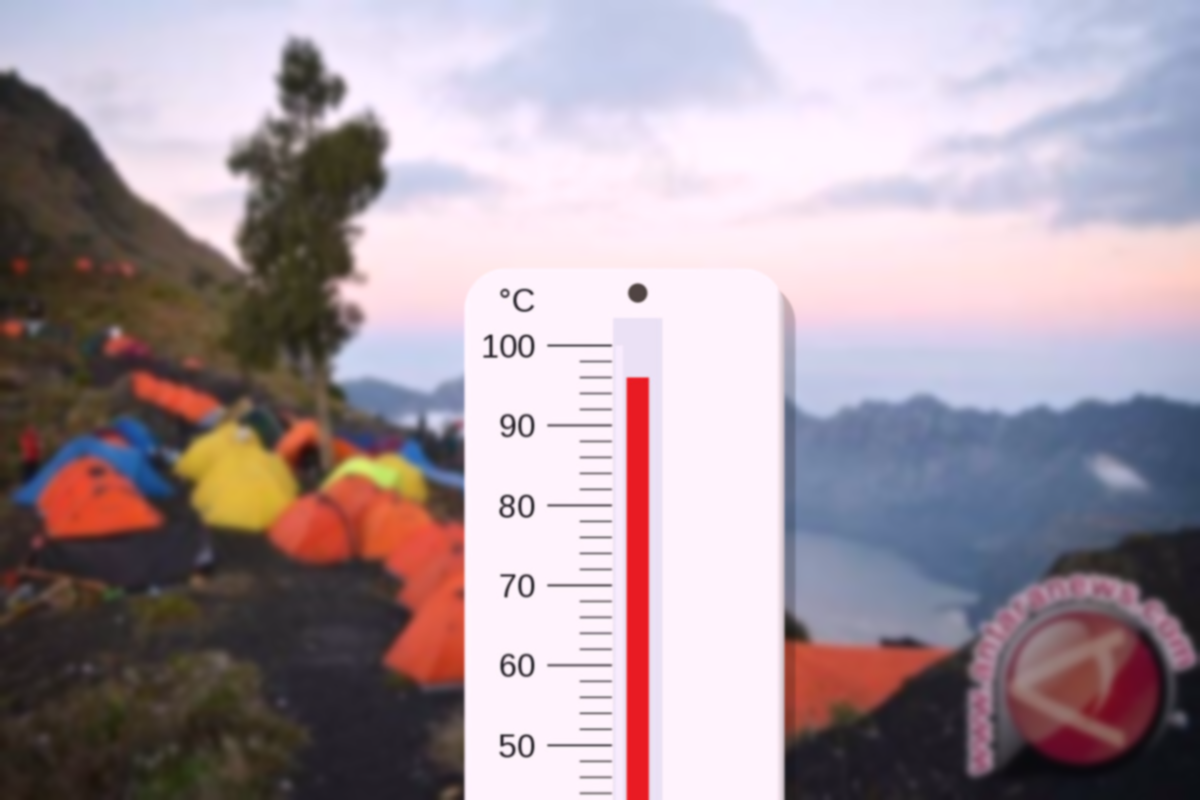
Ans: 96 °C
